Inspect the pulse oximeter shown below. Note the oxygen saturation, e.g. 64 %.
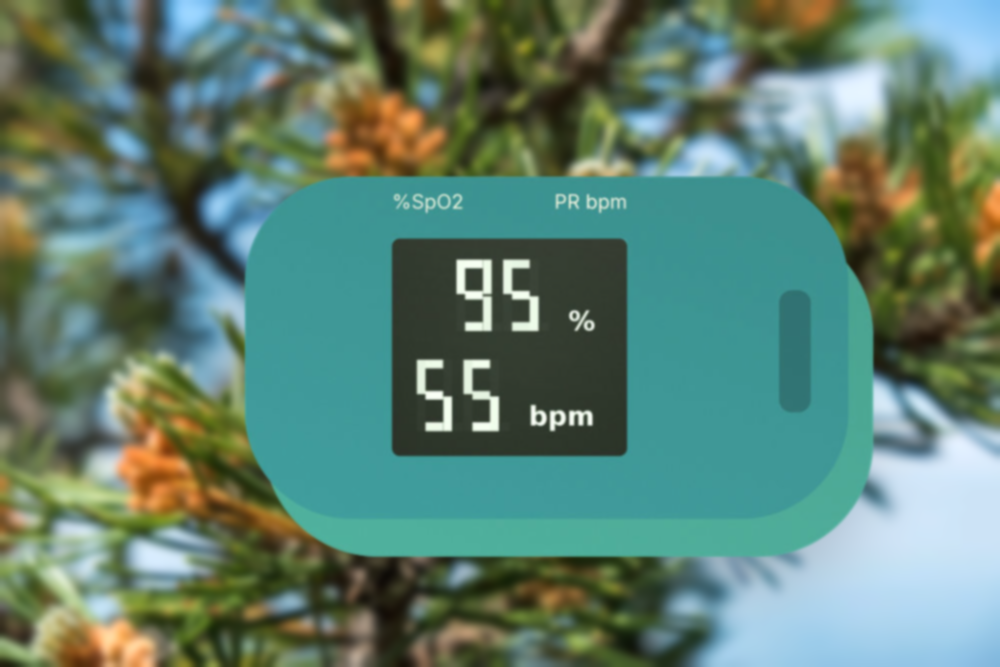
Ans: 95 %
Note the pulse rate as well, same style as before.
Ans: 55 bpm
